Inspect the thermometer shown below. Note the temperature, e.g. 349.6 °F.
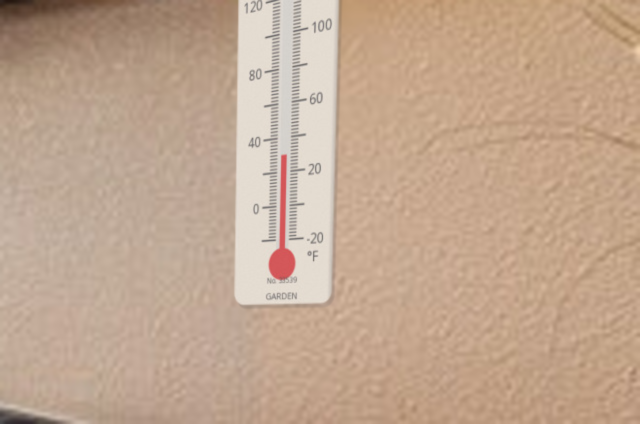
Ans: 30 °F
